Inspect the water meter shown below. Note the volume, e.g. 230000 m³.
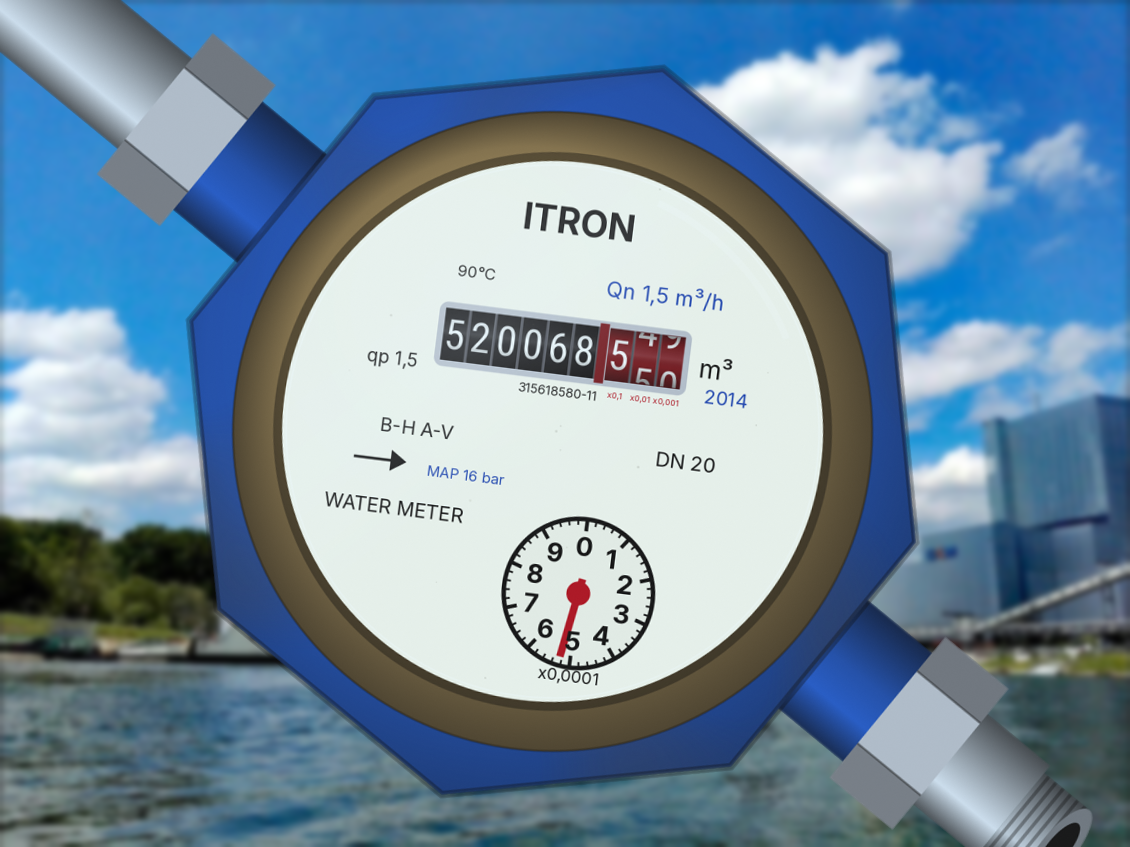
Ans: 520068.5495 m³
